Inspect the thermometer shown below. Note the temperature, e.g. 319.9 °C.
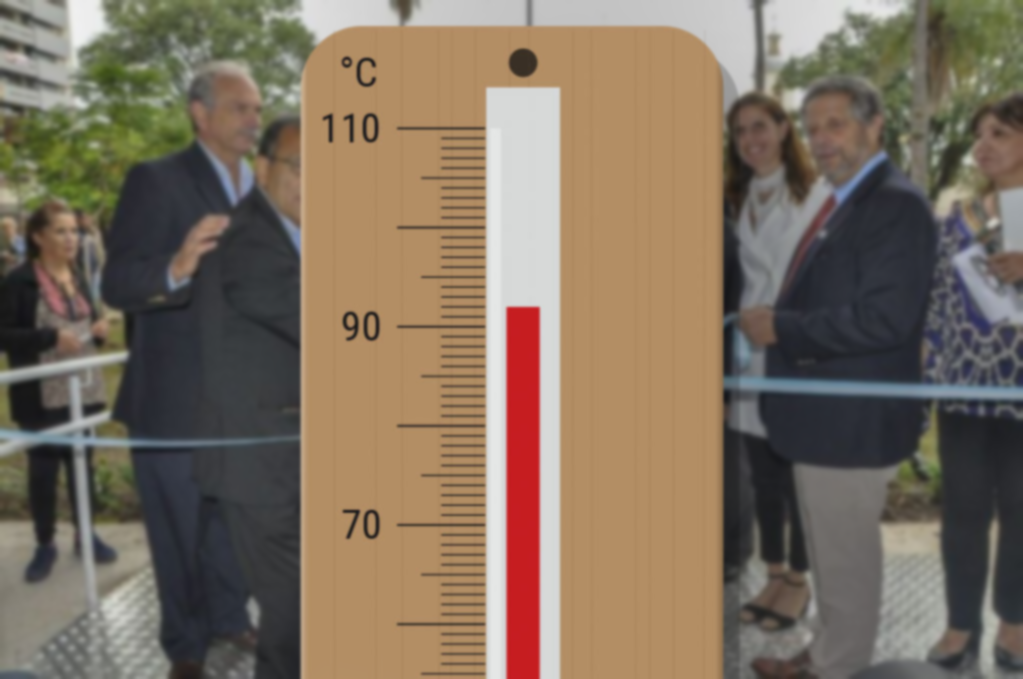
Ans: 92 °C
